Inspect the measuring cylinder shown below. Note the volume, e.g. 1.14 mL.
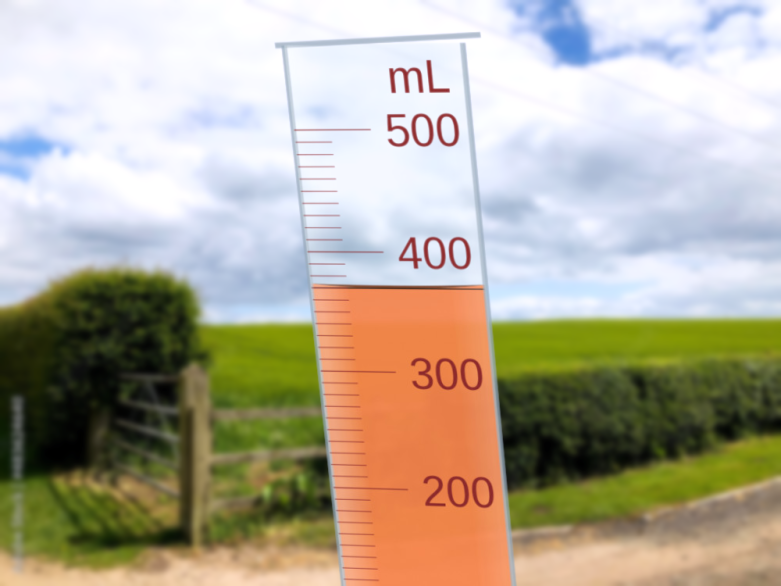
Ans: 370 mL
